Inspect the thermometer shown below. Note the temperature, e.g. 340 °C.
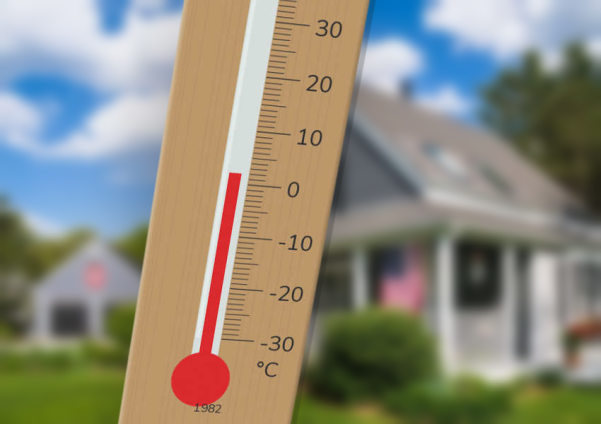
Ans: 2 °C
